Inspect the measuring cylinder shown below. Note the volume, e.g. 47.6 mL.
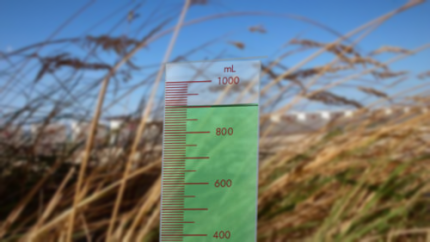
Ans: 900 mL
